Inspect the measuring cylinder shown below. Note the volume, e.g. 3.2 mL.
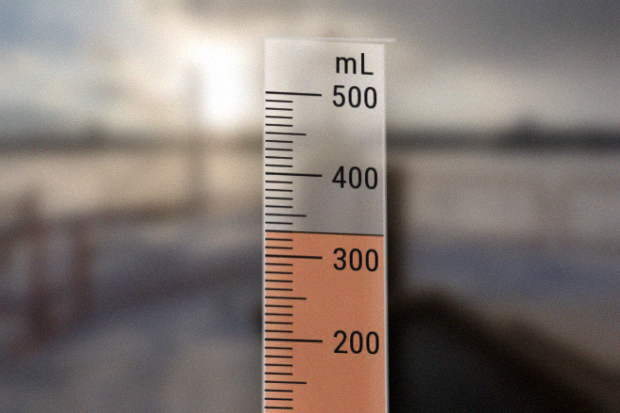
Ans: 330 mL
